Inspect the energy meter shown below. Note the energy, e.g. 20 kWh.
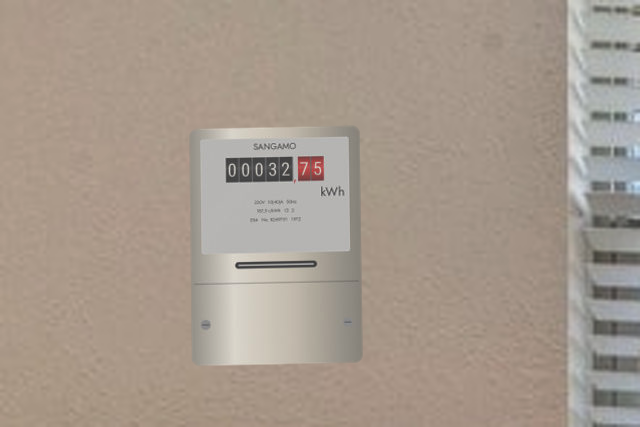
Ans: 32.75 kWh
